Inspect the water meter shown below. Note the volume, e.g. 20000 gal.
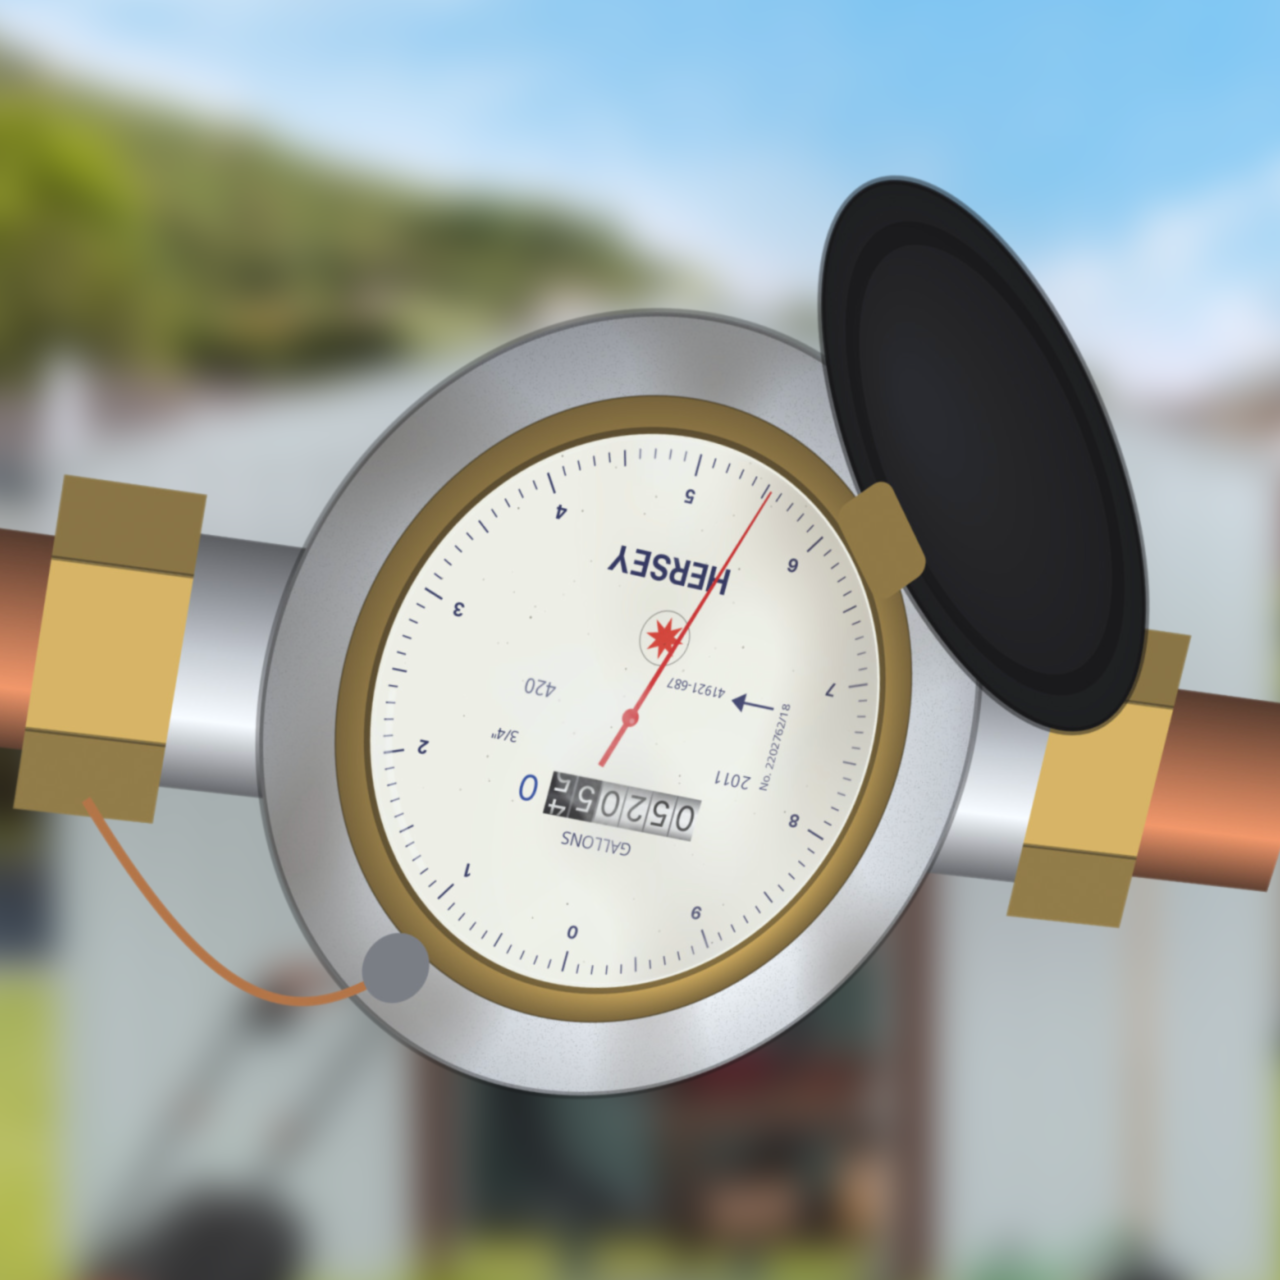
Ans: 520545.5 gal
